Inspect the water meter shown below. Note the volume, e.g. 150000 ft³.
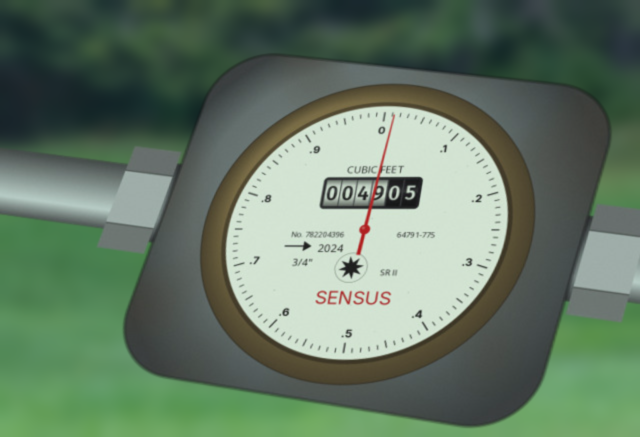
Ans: 4905.01 ft³
